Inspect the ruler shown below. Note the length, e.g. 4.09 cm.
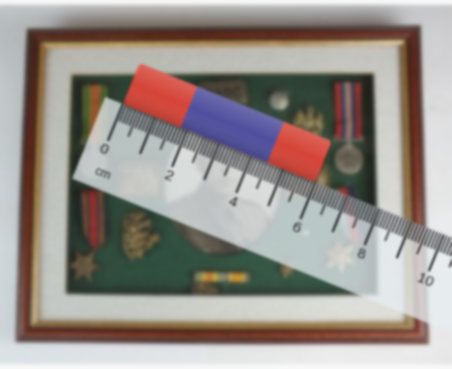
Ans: 6 cm
